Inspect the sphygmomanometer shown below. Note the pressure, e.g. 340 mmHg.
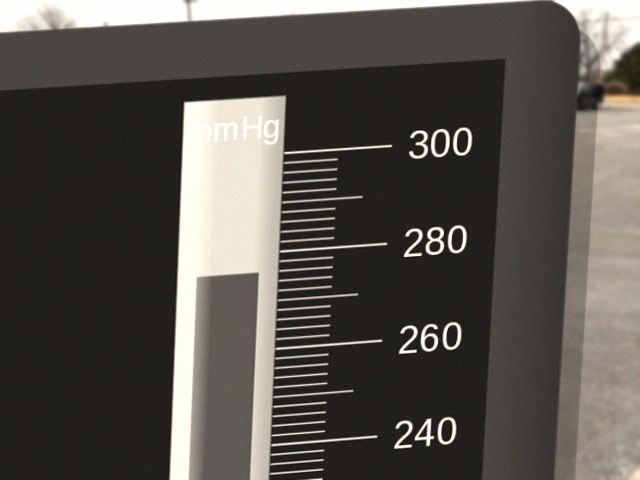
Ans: 276 mmHg
